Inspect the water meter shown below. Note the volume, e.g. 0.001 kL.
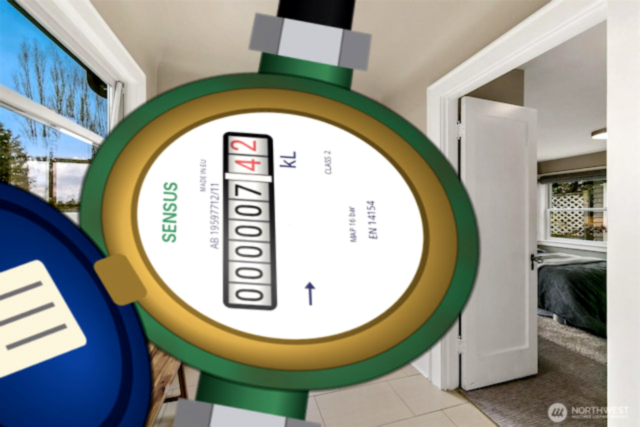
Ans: 7.42 kL
